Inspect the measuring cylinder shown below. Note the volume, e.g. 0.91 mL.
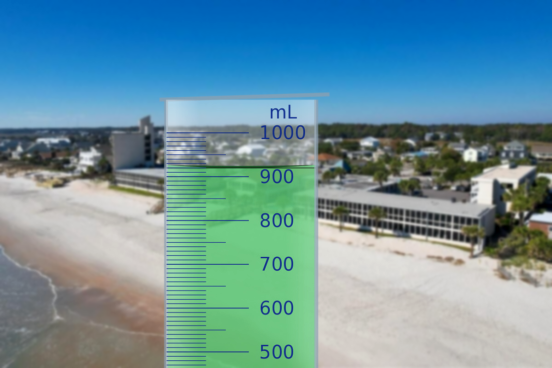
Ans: 920 mL
